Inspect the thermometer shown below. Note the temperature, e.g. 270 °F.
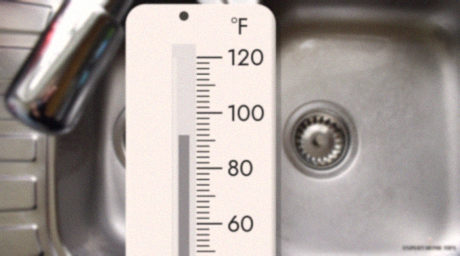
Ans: 92 °F
